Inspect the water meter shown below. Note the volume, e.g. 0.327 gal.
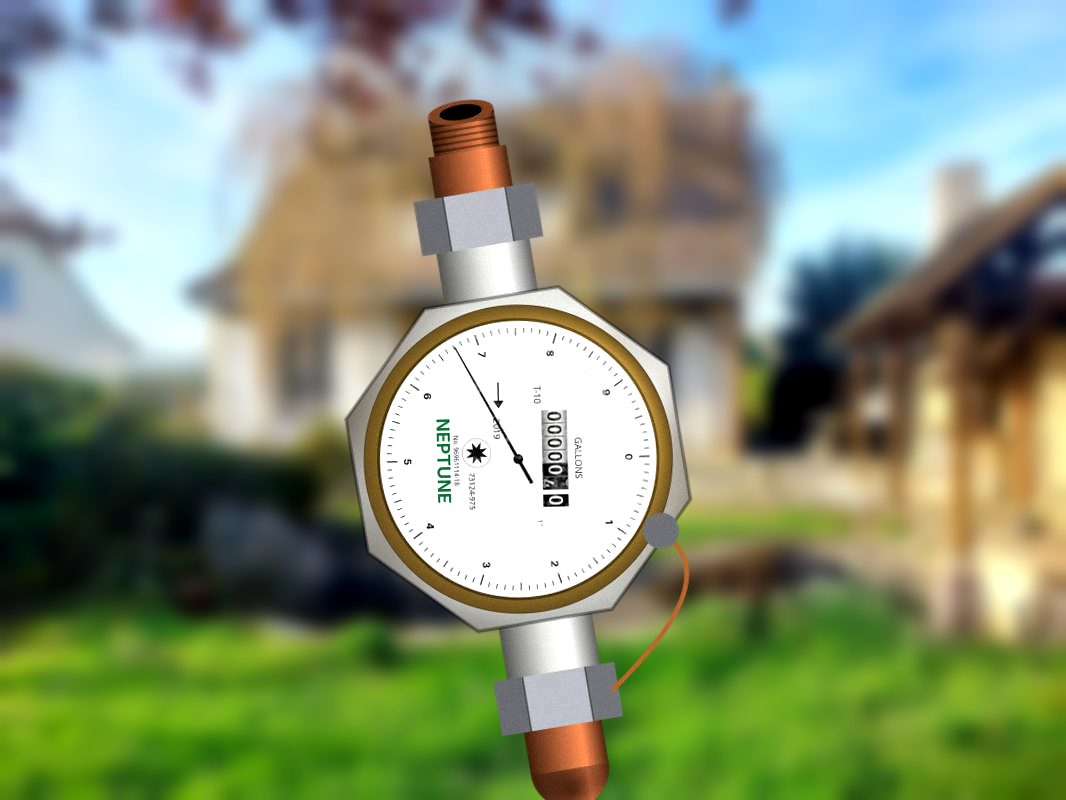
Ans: 36.7 gal
